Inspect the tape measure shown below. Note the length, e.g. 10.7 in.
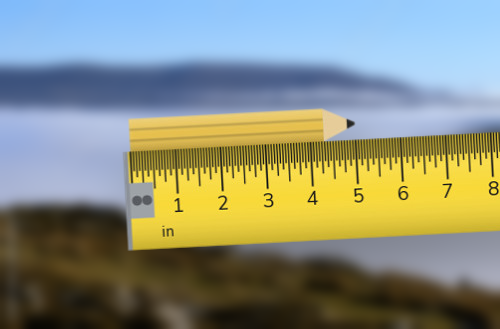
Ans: 5 in
